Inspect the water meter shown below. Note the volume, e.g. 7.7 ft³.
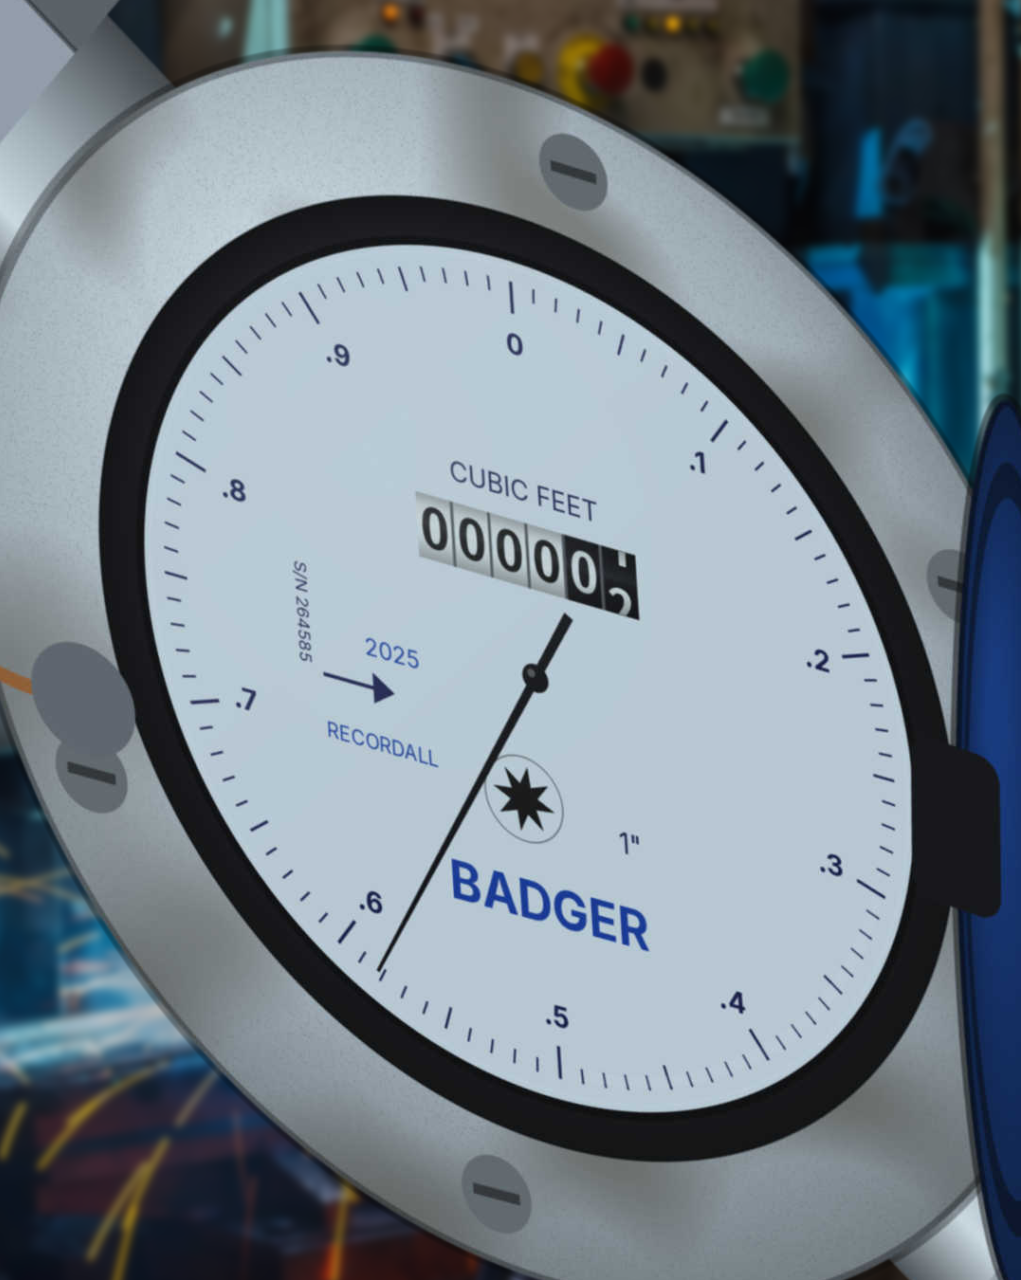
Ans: 1.58 ft³
